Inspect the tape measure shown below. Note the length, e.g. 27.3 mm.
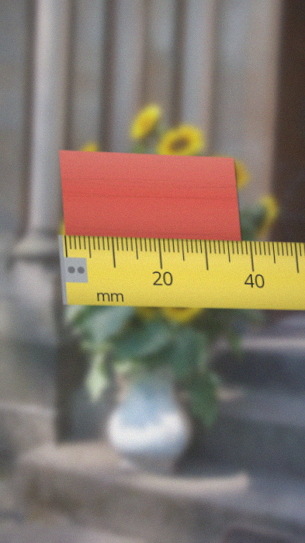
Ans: 38 mm
